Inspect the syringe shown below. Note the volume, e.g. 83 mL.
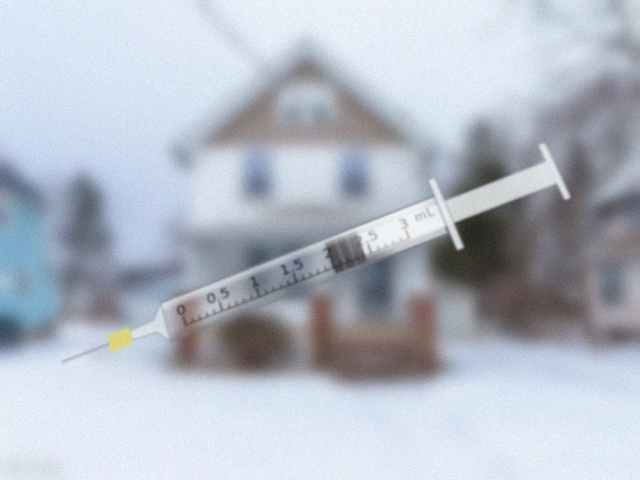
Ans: 2 mL
